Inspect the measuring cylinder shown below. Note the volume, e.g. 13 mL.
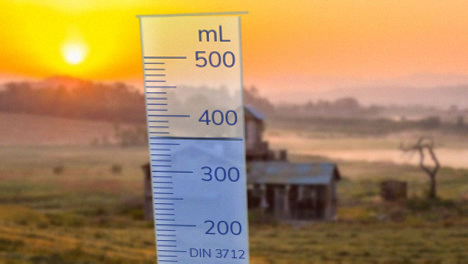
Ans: 360 mL
